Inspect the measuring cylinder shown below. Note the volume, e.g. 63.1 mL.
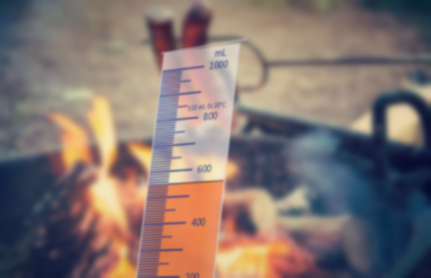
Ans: 550 mL
